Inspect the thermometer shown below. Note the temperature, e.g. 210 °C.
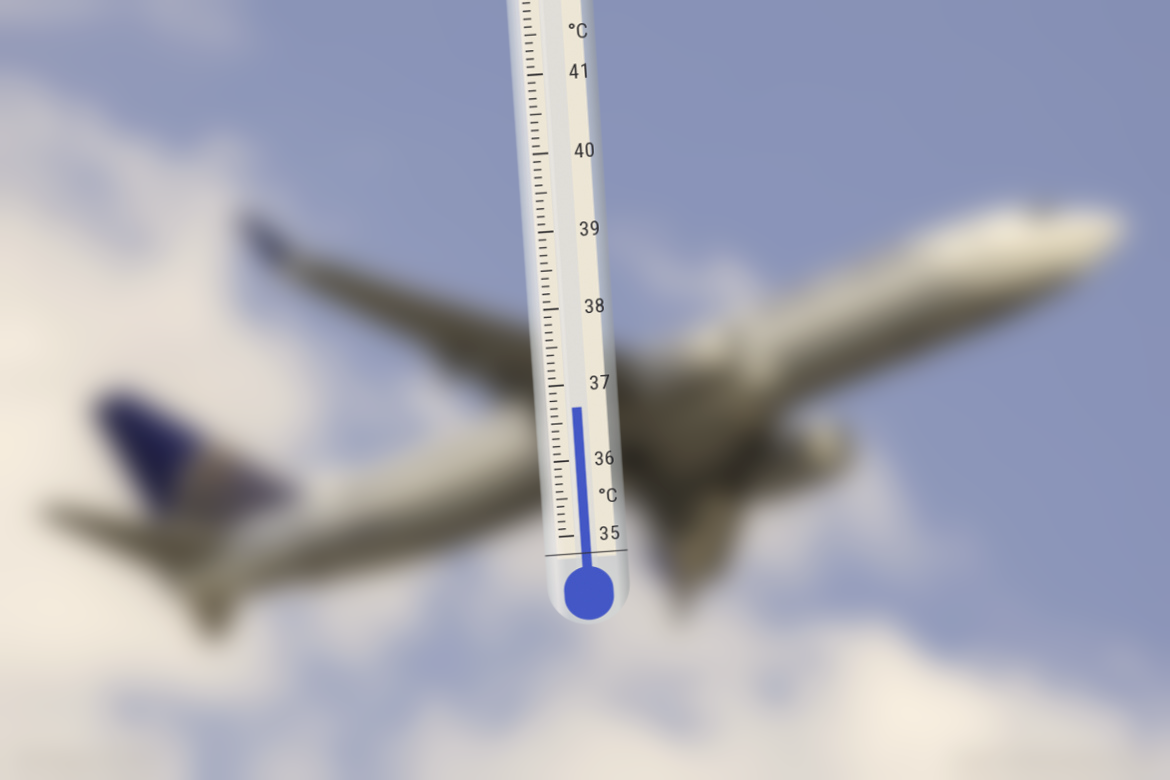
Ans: 36.7 °C
